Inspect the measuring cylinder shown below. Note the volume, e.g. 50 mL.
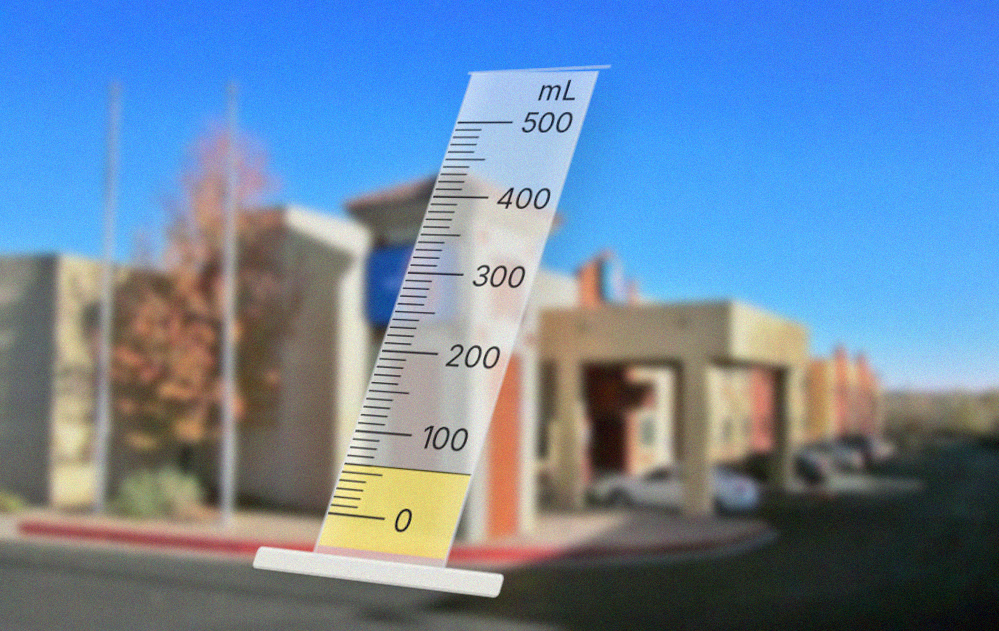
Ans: 60 mL
